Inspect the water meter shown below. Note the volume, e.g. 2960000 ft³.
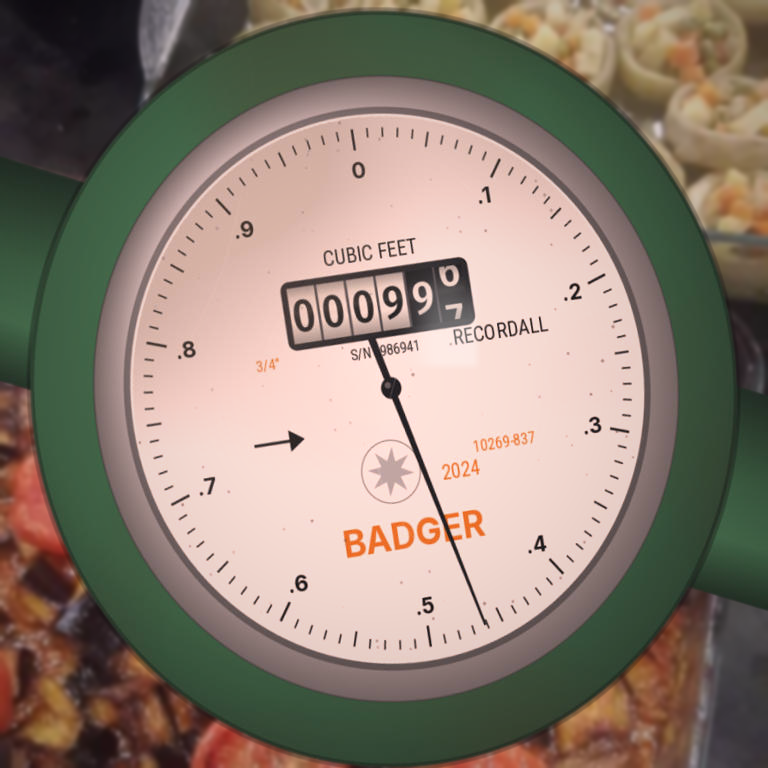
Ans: 996.46 ft³
